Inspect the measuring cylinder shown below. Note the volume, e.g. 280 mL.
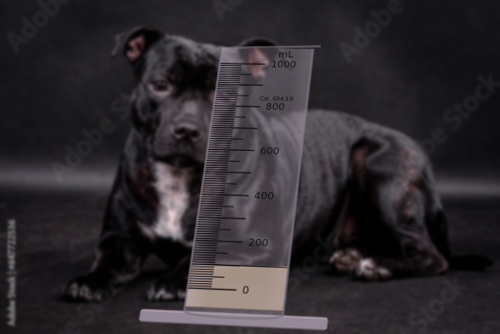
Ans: 100 mL
